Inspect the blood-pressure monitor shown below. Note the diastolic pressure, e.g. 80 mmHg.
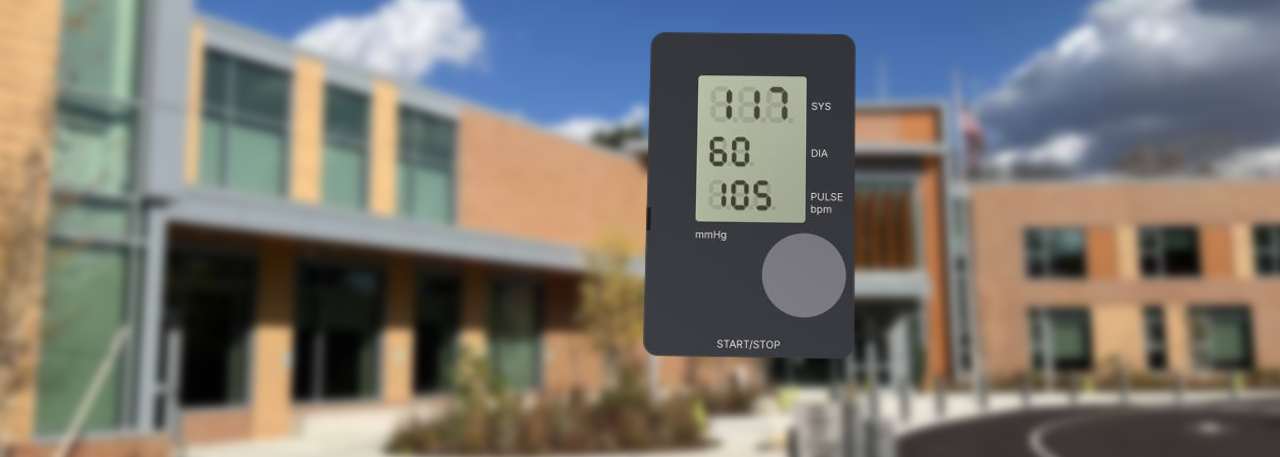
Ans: 60 mmHg
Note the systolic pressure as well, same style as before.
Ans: 117 mmHg
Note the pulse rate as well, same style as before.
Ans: 105 bpm
